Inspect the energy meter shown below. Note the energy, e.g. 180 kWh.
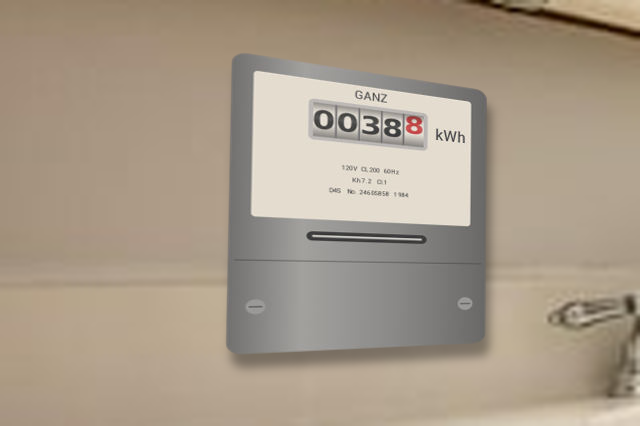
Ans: 38.8 kWh
